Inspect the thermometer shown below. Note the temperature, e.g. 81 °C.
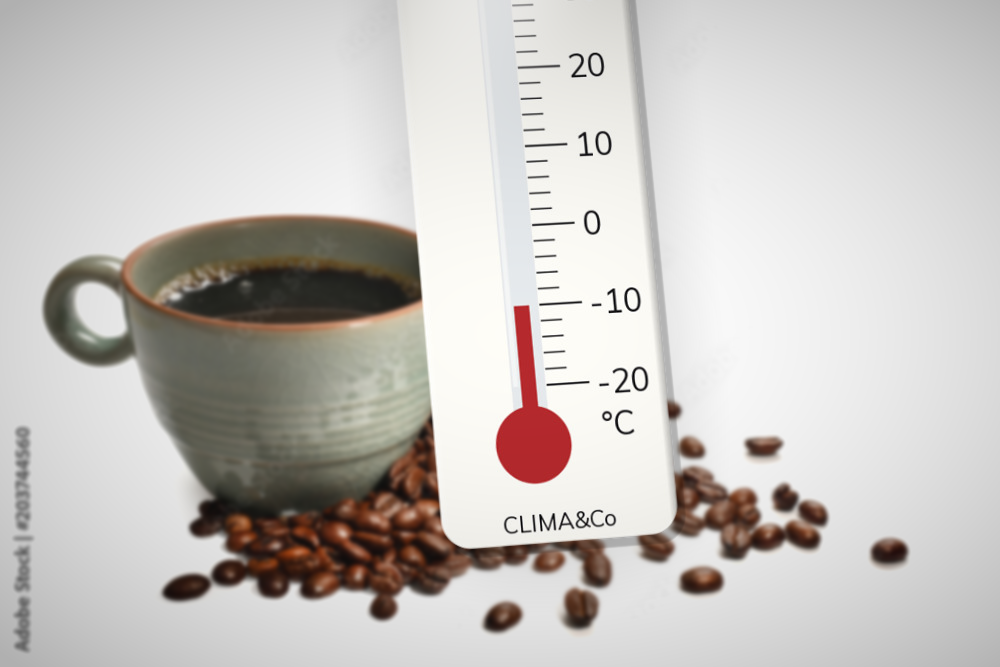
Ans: -10 °C
